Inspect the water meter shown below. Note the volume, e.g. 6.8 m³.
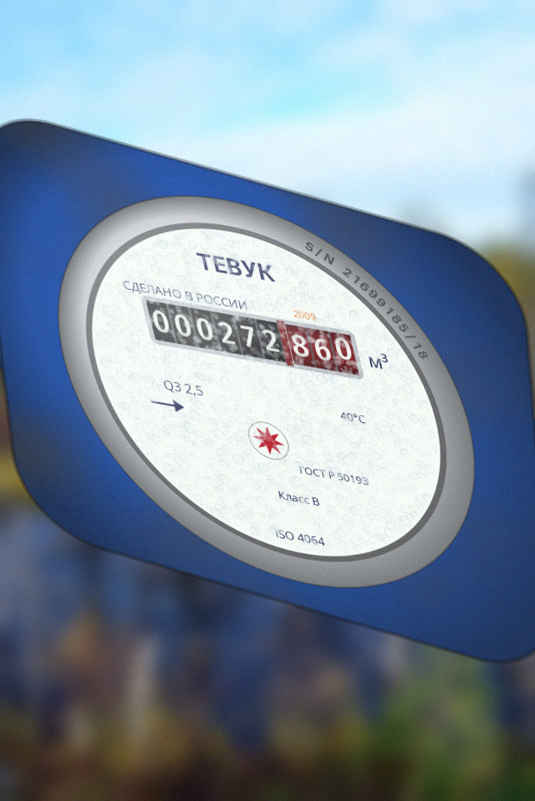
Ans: 272.860 m³
